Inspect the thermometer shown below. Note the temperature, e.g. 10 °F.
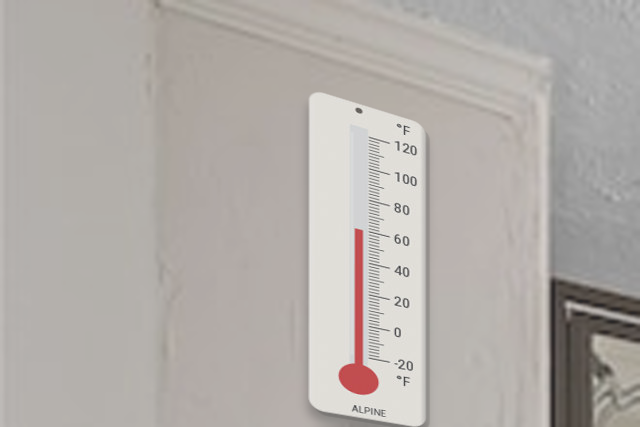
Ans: 60 °F
